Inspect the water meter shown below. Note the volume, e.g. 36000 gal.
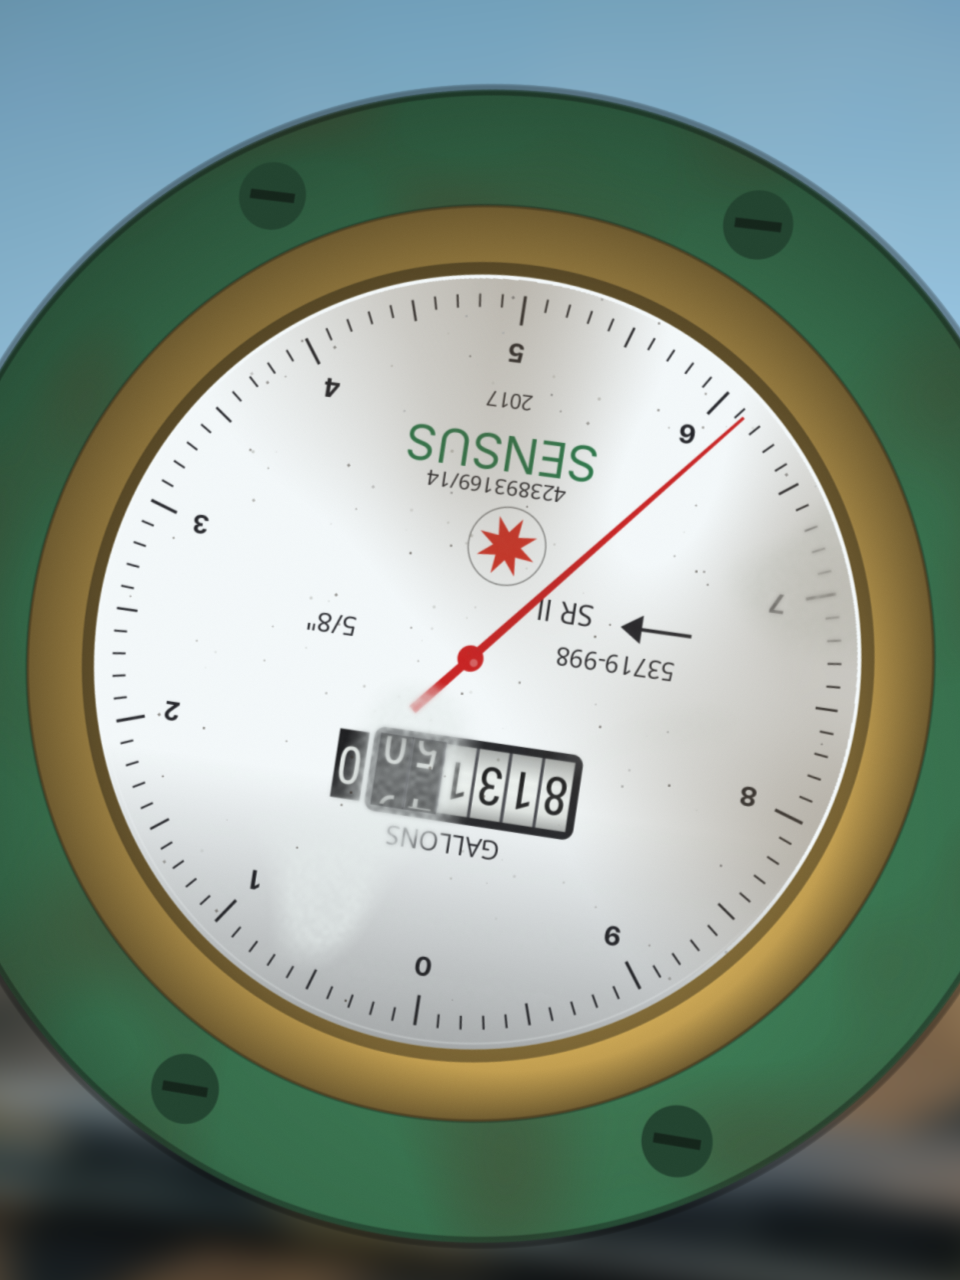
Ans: 8131496.1 gal
